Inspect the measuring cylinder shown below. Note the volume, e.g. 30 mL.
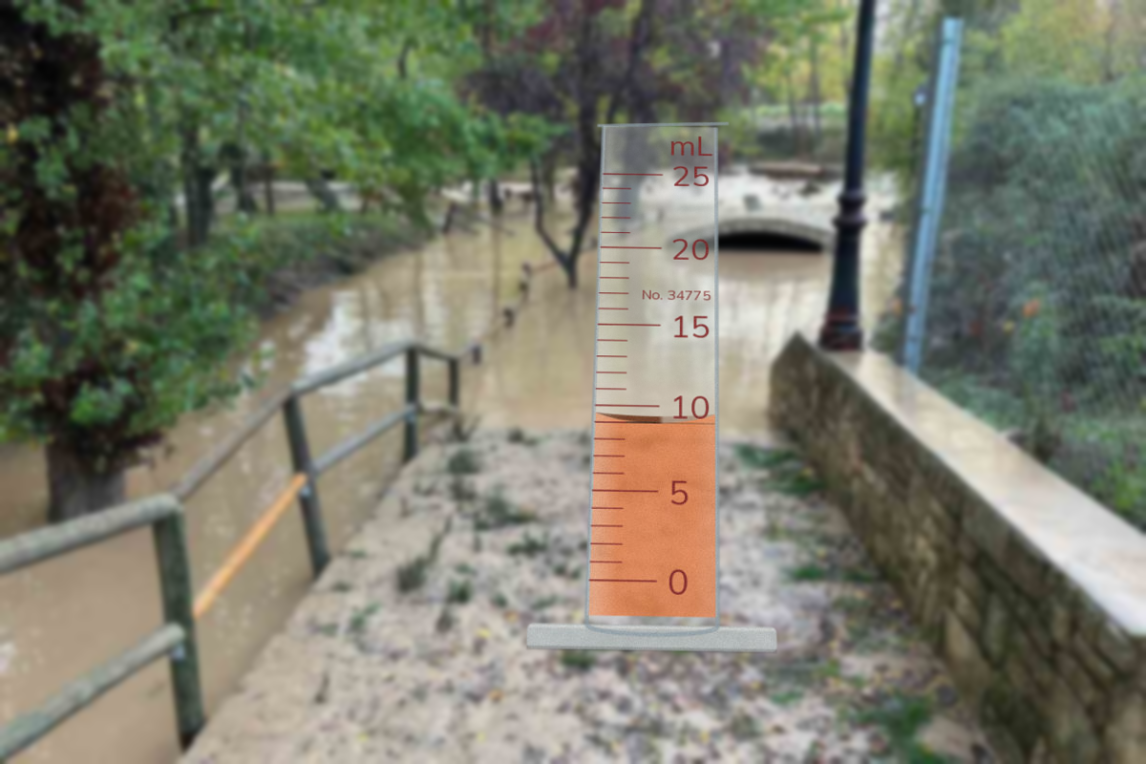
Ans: 9 mL
